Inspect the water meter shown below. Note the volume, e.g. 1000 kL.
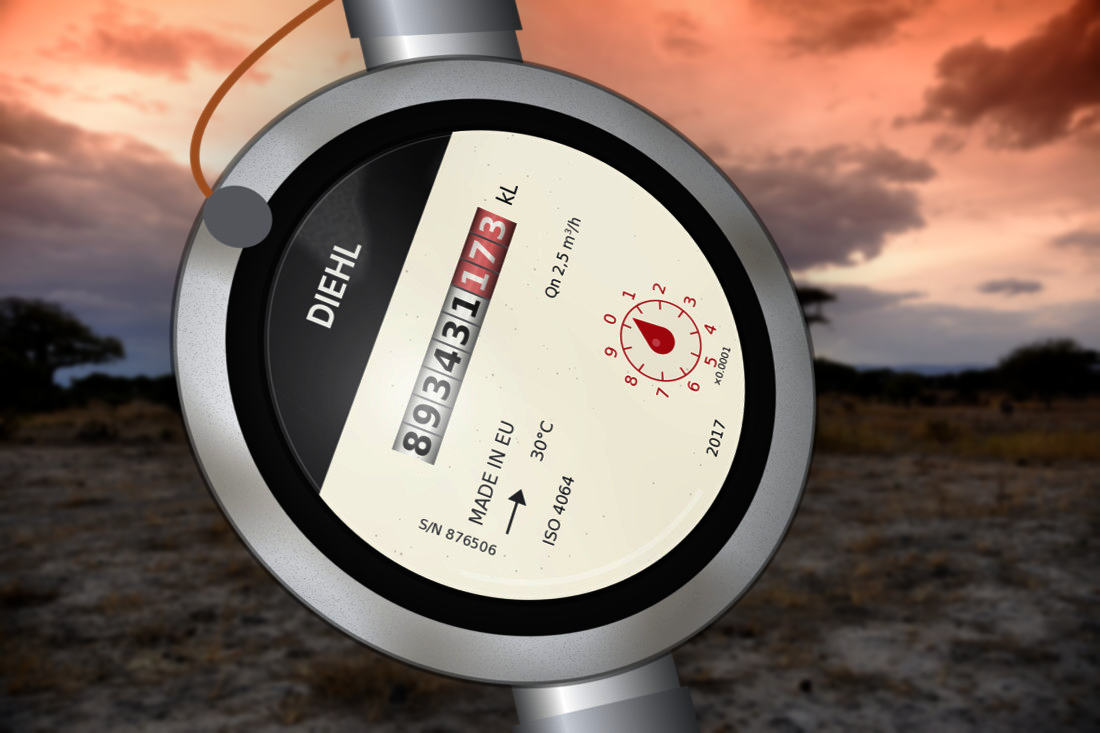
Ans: 893431.1730 kL
